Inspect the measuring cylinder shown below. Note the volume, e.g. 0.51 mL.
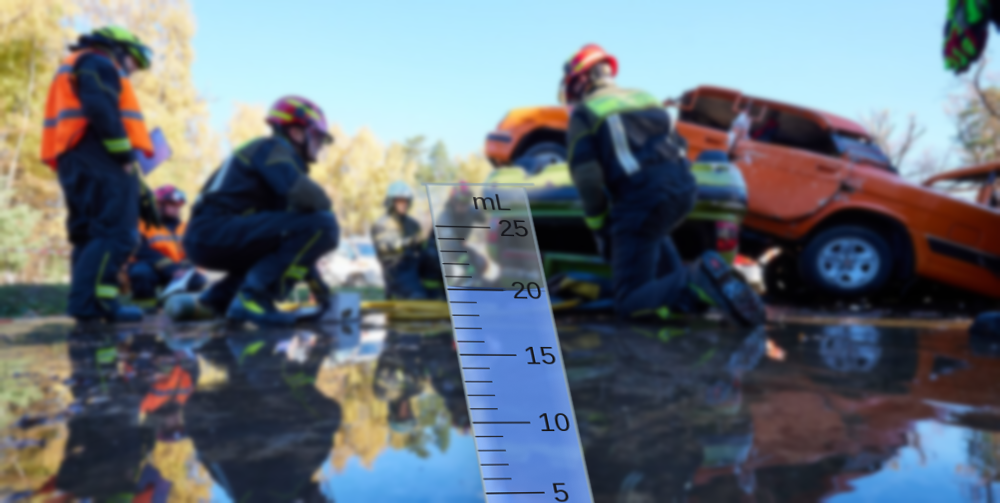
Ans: 20 mL
